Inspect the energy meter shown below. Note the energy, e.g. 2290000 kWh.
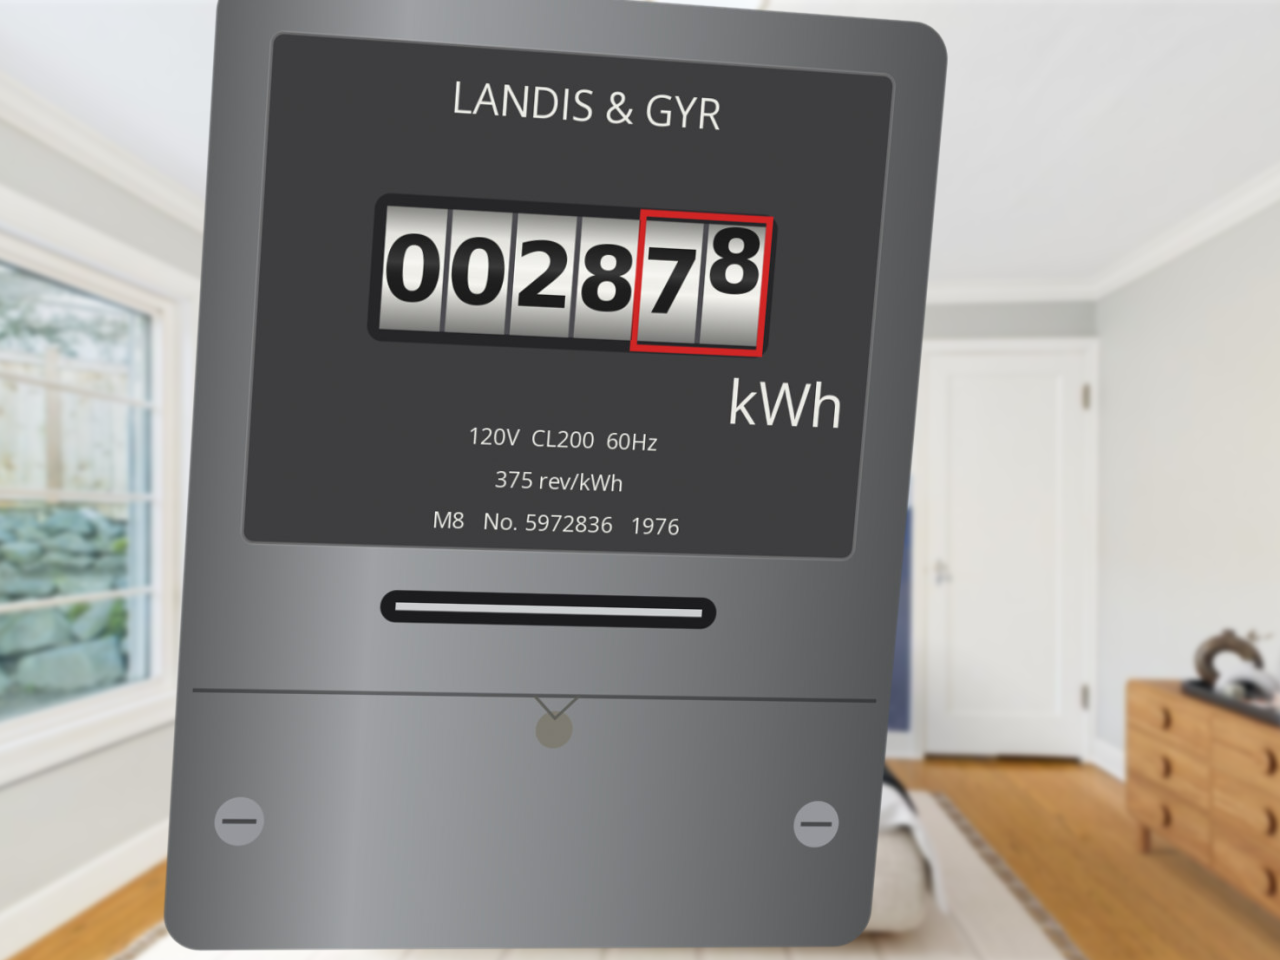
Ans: 28.78 kWh
